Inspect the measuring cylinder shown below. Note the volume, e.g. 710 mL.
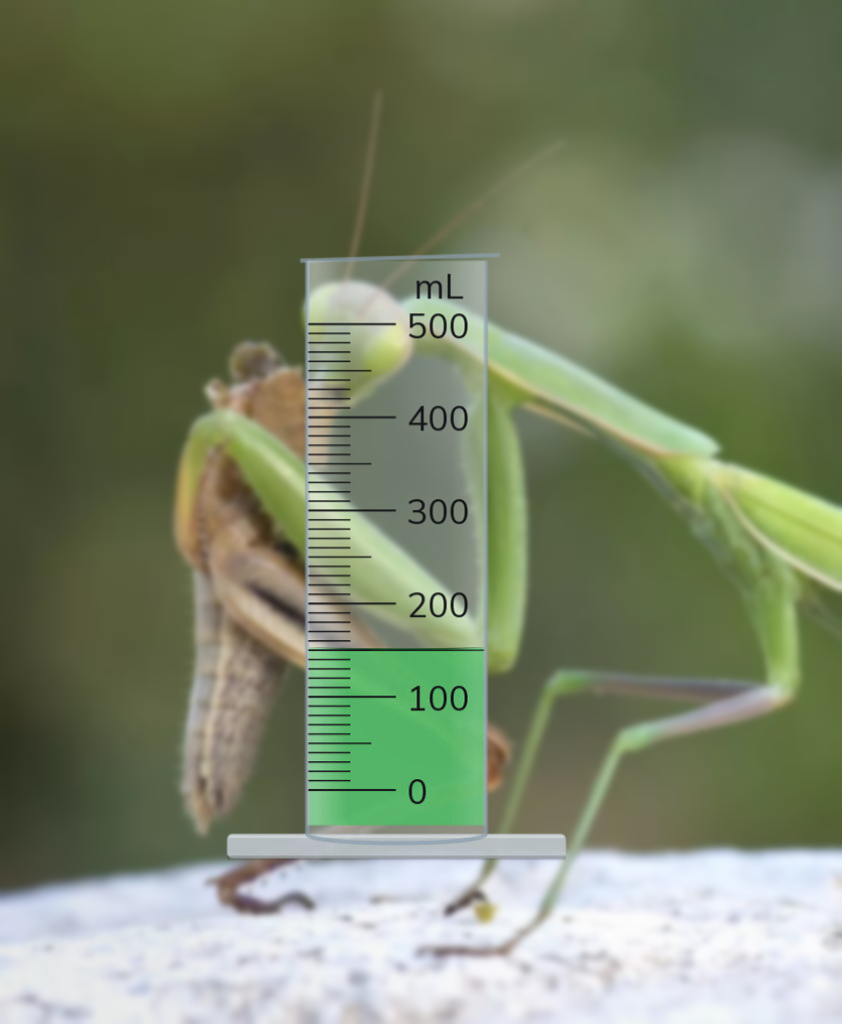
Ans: 150 mL
